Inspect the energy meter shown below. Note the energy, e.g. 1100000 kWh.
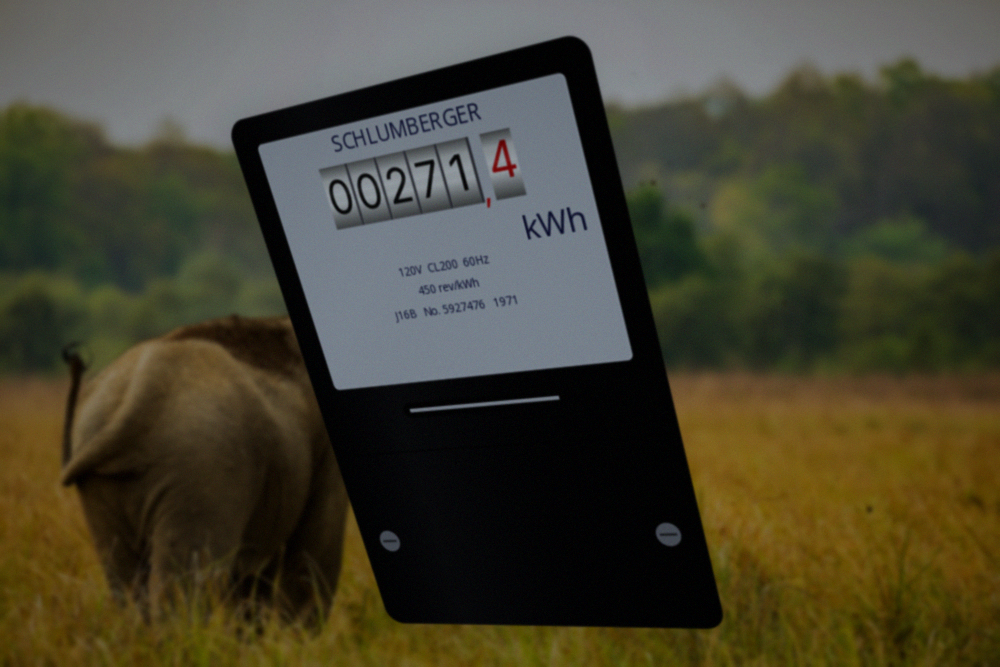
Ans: 271.4 kWh
